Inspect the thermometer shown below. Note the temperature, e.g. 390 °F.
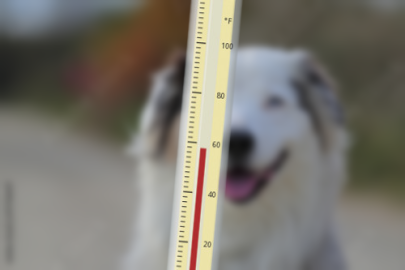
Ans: 58 °F
